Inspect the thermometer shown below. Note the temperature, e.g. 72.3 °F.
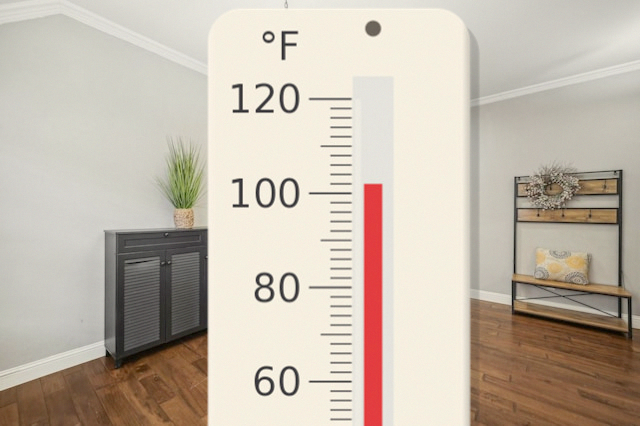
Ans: 102 °F
